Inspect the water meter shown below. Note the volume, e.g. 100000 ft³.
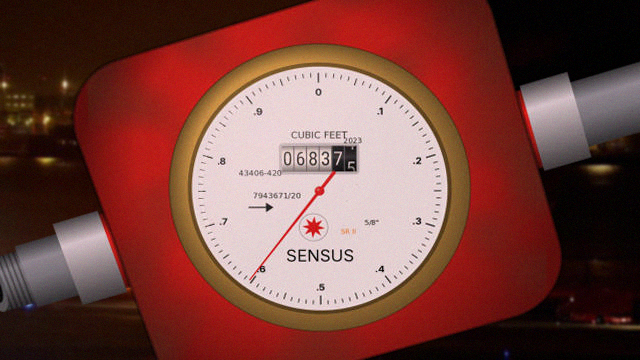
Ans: 68374.60 ft³
